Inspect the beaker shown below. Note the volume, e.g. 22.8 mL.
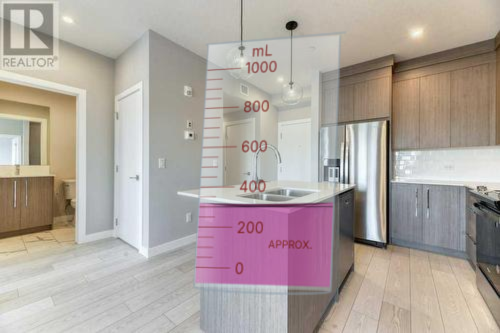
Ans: 300 mL
